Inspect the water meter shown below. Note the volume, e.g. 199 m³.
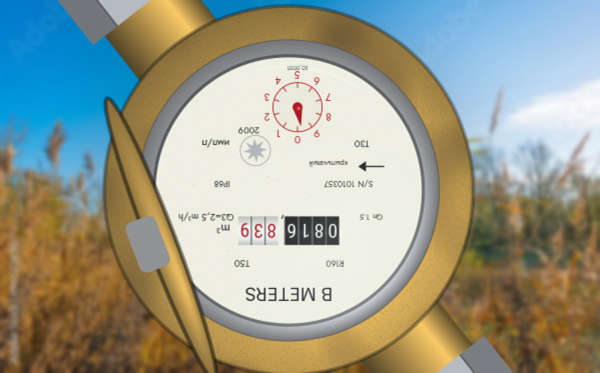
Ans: 816.8389 m³
